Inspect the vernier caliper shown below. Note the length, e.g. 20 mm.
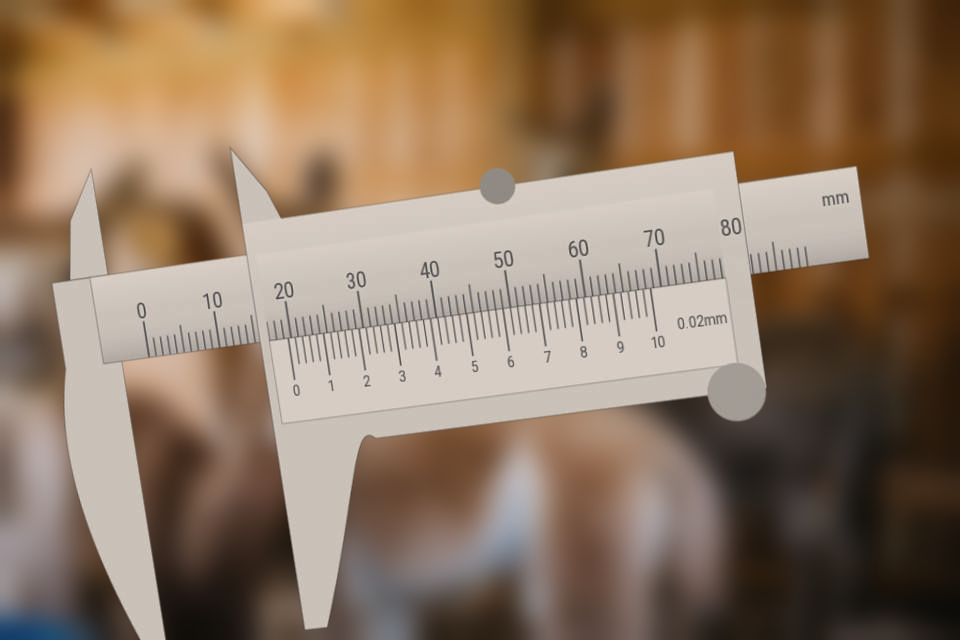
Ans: 19.6 mm
